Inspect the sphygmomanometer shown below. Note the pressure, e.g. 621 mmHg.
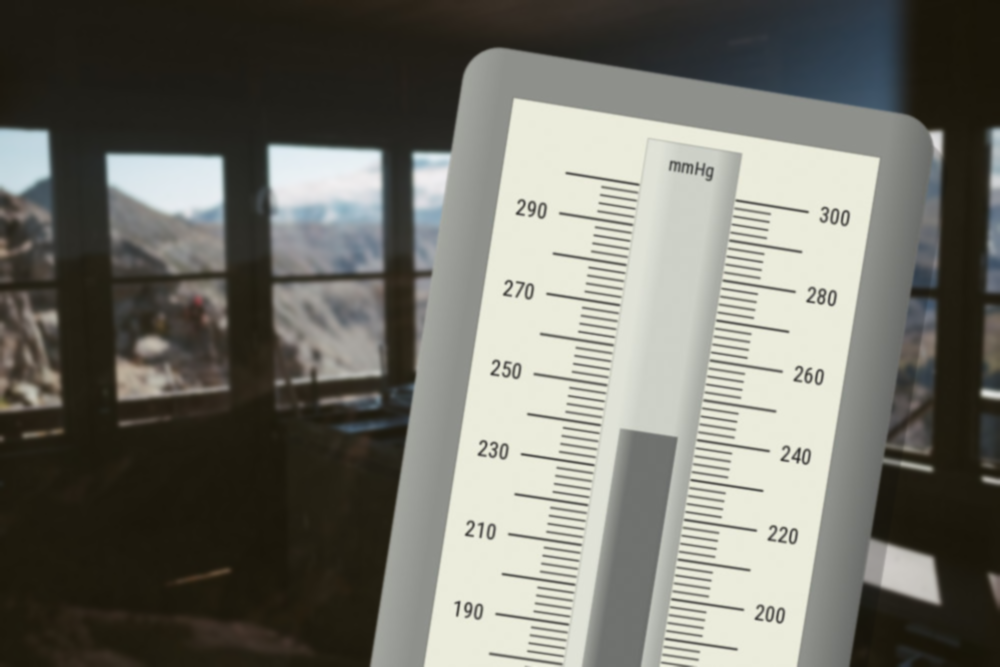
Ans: 240 mmHg
